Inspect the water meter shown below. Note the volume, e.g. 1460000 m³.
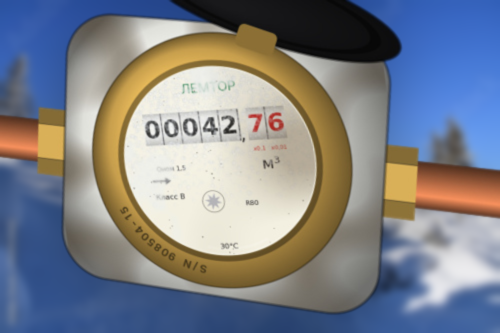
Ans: 42.76 m³
